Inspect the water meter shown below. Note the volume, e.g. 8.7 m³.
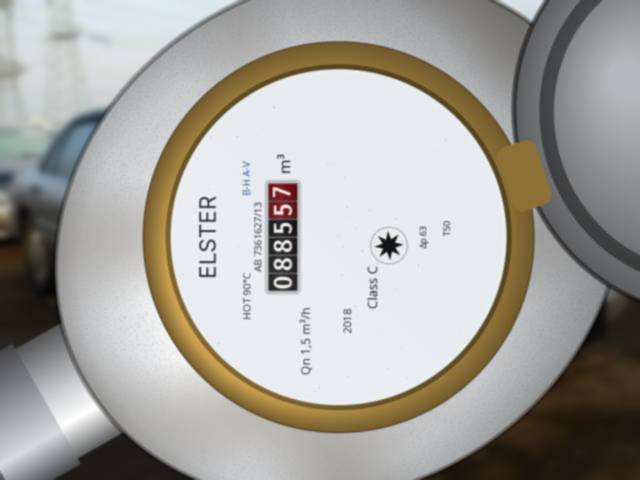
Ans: 885.57 m³
